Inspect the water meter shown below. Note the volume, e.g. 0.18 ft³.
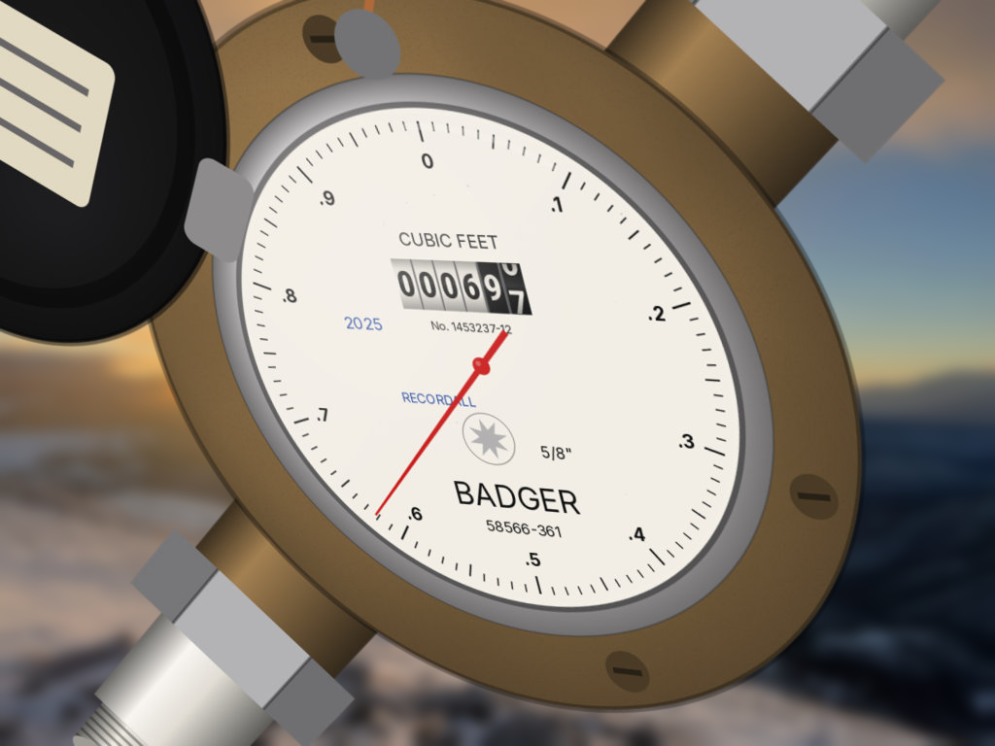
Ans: 696.62 ft³
